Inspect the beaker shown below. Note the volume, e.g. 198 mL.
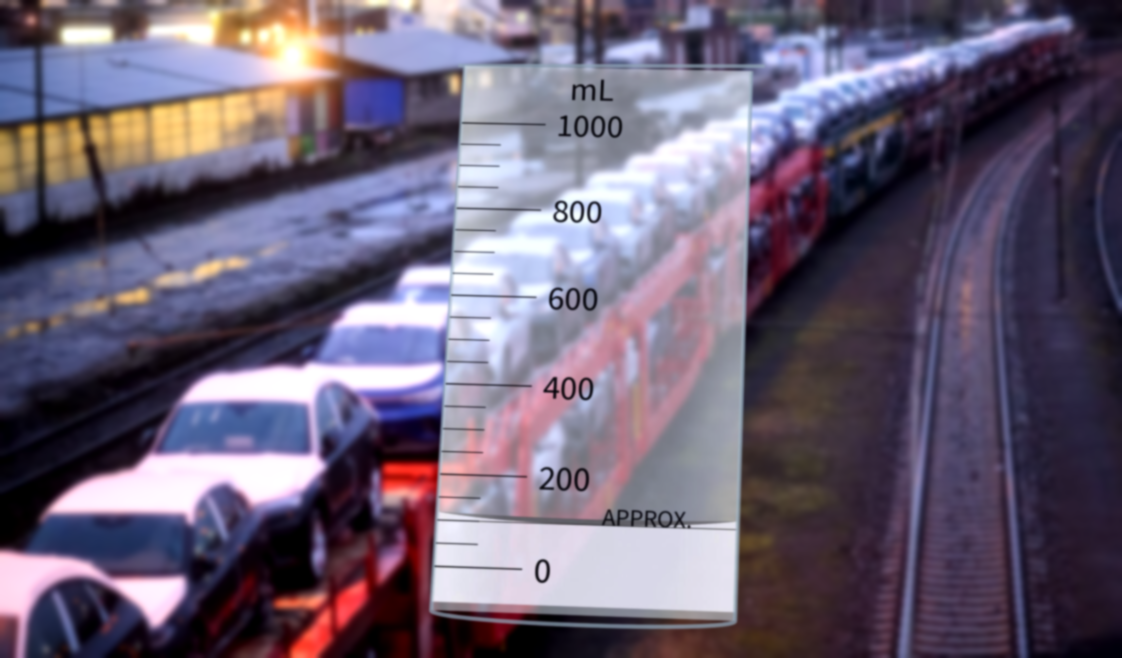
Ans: 100 mL
